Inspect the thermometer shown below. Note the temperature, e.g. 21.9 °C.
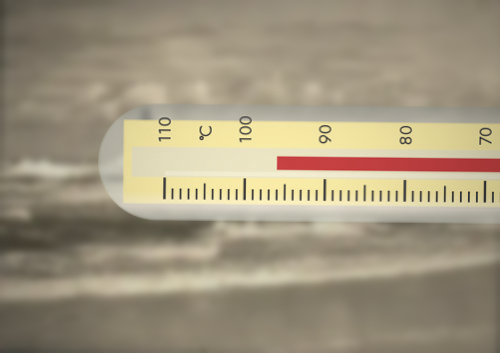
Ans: 96 °C
